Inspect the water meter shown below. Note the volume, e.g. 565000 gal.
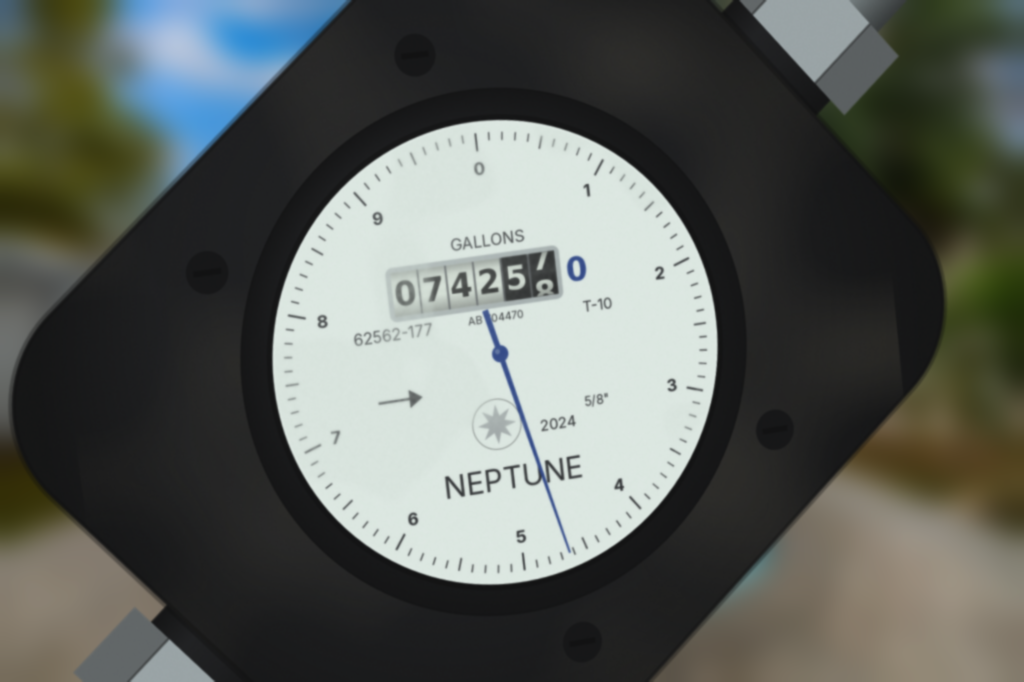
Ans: 742574.6 gal
